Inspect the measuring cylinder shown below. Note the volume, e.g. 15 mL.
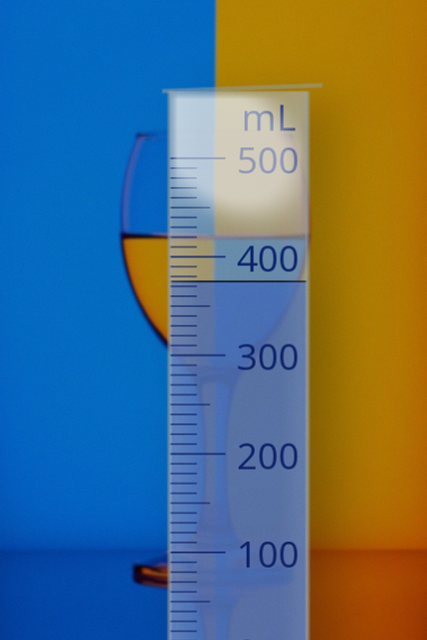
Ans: 375 mL
